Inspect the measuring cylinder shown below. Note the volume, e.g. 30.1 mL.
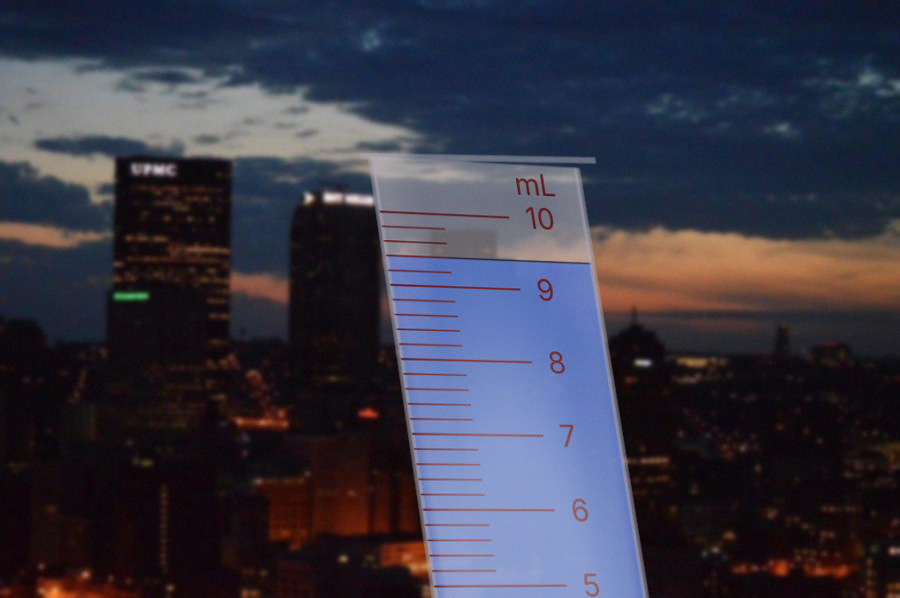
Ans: 9.4 mL
